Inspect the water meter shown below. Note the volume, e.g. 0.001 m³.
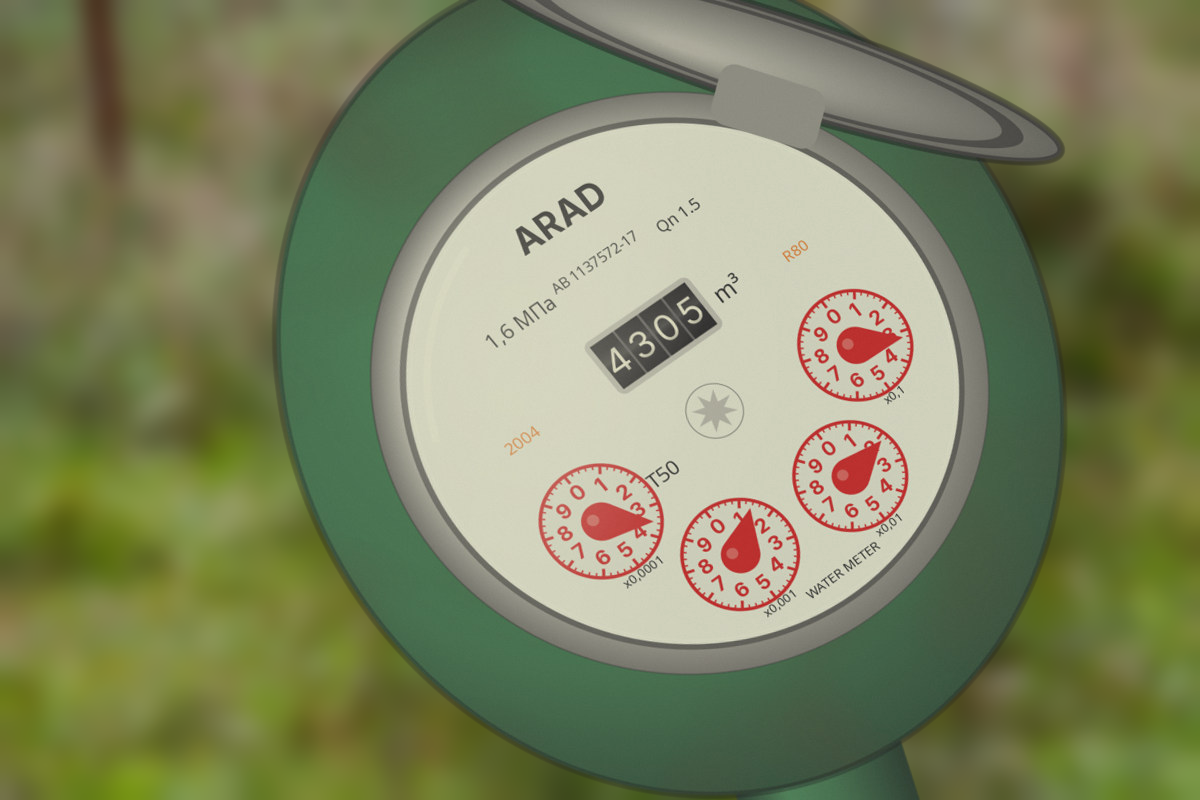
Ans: 4305.3213 m³
